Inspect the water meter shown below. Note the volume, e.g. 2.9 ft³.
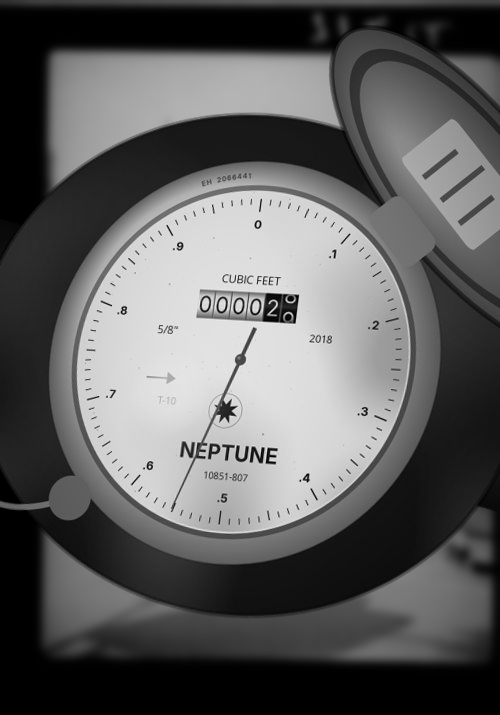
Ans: 28.55 ft³
